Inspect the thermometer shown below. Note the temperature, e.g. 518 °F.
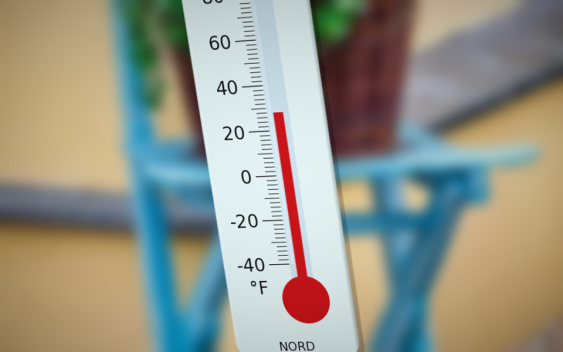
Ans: 28 °F
